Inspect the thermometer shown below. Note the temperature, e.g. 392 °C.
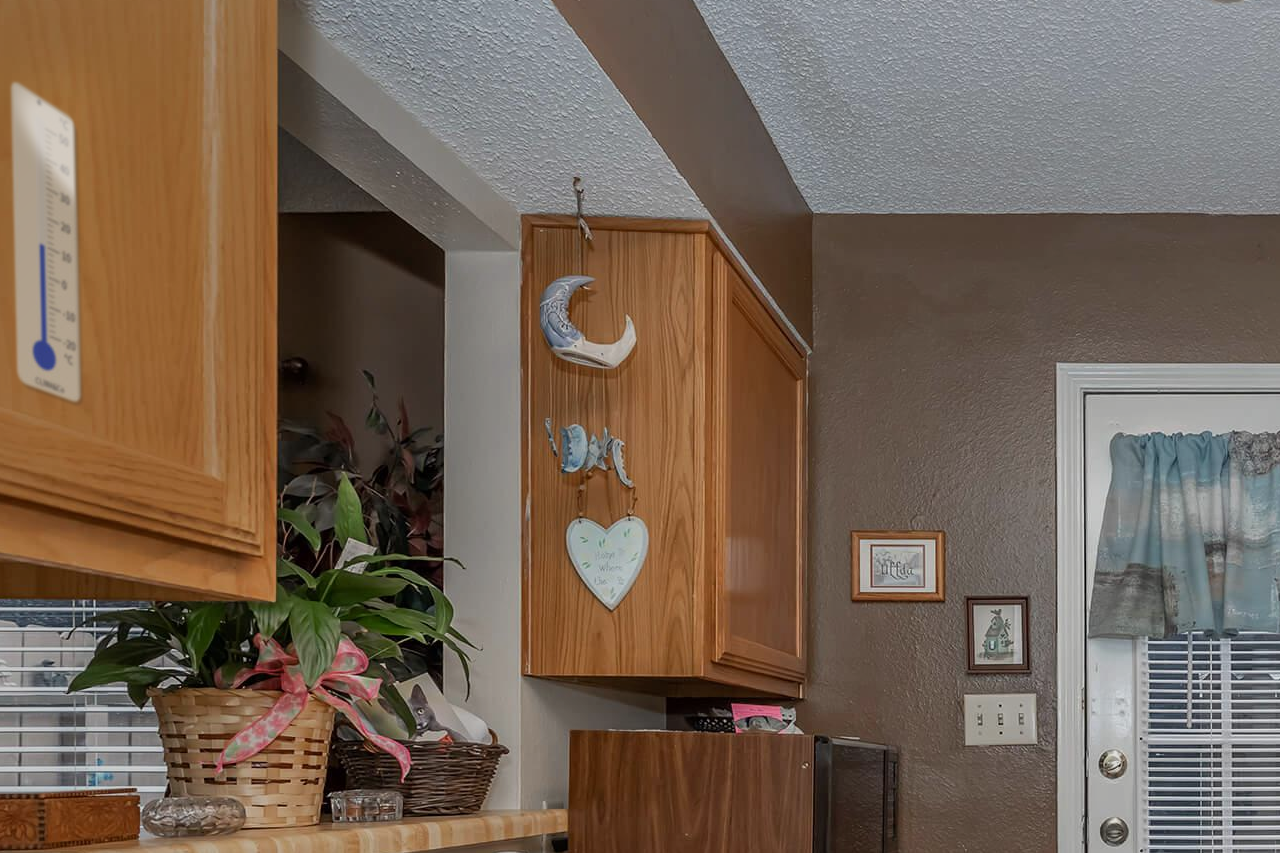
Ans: 10 °C
